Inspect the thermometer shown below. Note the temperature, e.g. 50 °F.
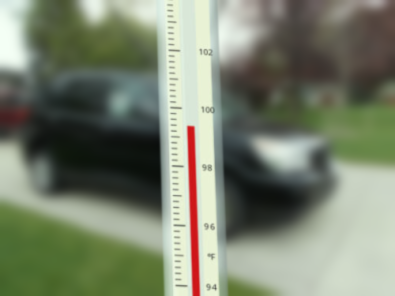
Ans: 99.4 °F
